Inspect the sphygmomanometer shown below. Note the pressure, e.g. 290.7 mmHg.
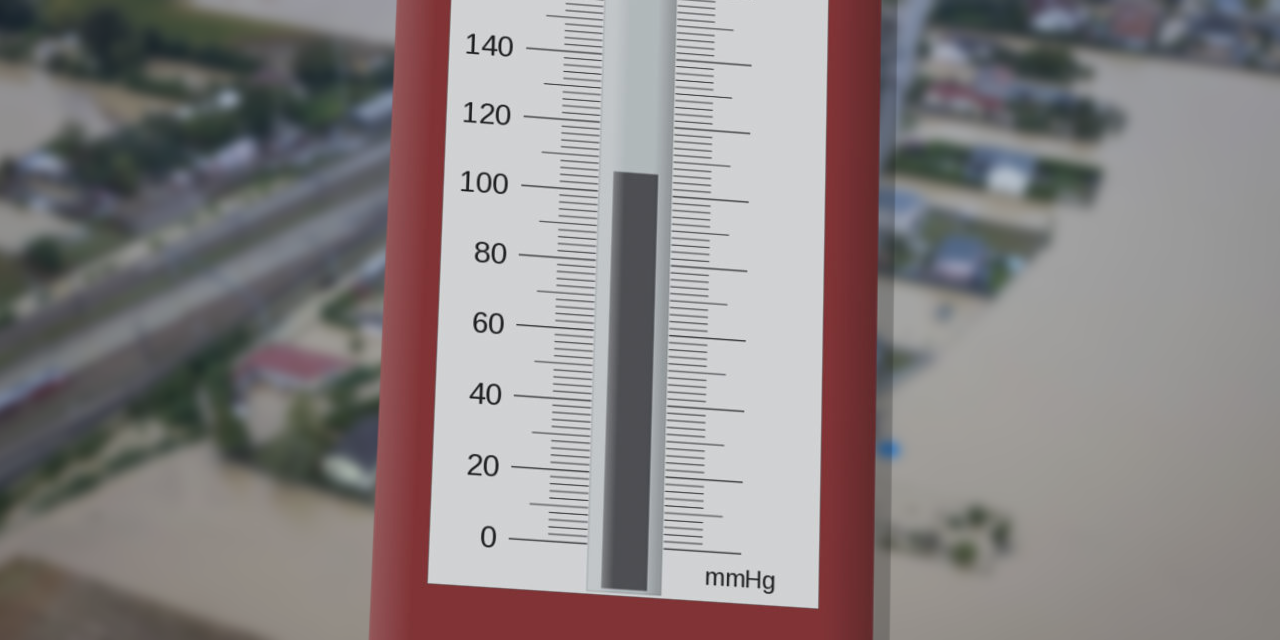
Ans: 106 mmHg
